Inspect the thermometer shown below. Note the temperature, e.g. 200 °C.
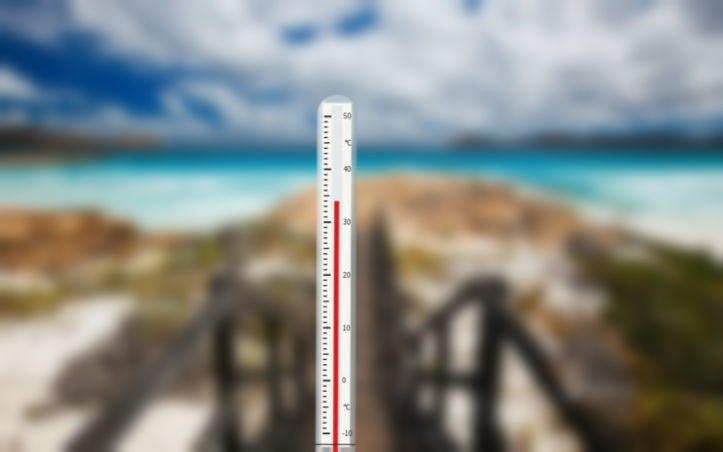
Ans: 34 °C
